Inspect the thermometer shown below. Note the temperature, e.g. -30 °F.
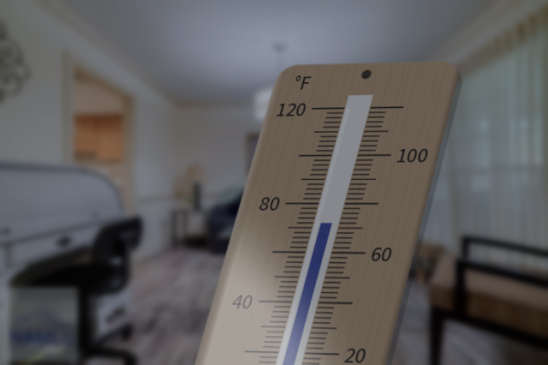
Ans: 72 °F
